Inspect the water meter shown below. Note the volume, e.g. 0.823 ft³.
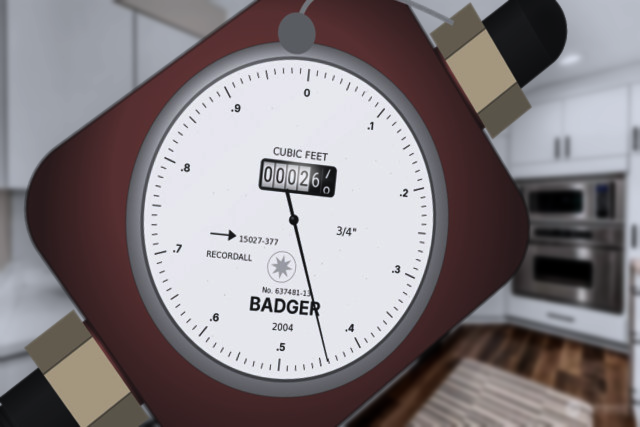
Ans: 267.44 ft³
